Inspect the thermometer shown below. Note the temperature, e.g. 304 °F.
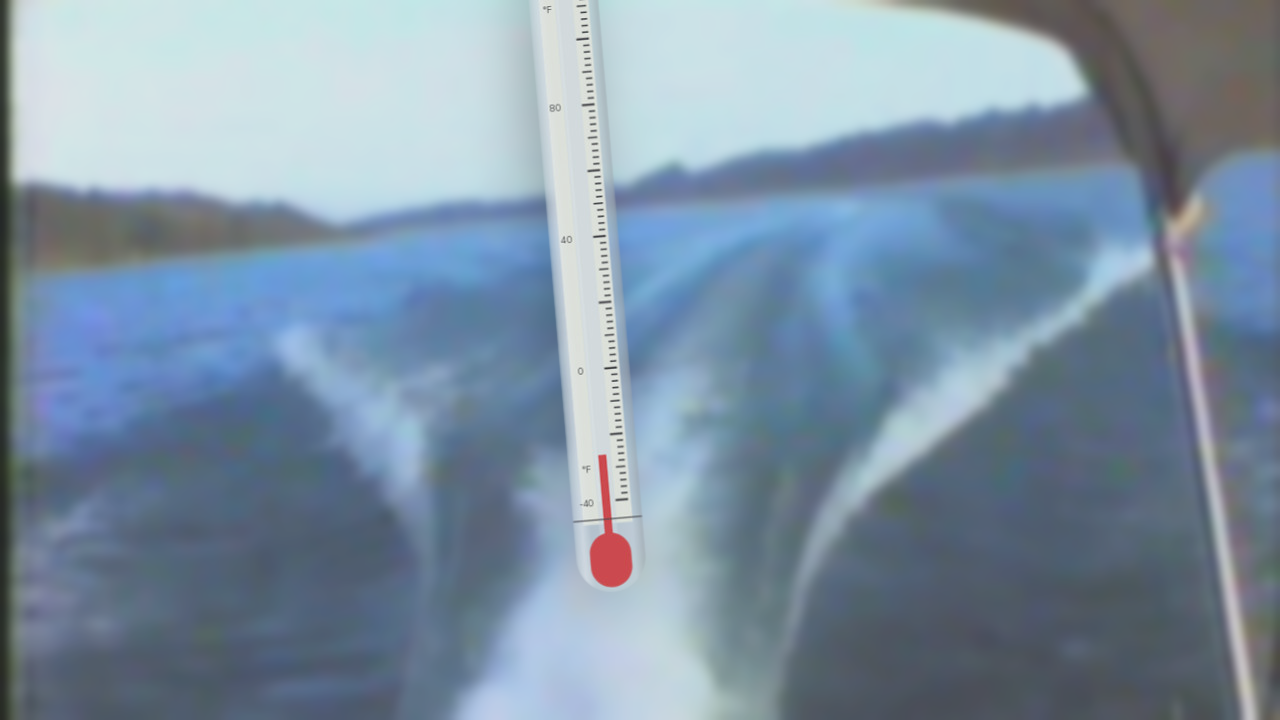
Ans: -26 °F
